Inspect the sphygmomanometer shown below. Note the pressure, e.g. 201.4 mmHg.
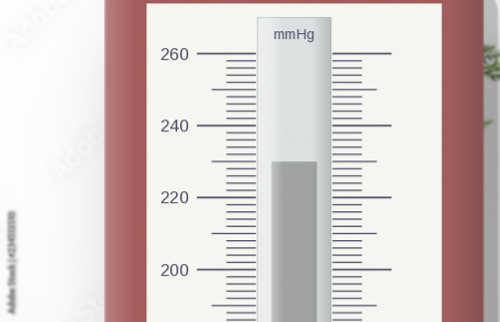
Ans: 230 mmHg
